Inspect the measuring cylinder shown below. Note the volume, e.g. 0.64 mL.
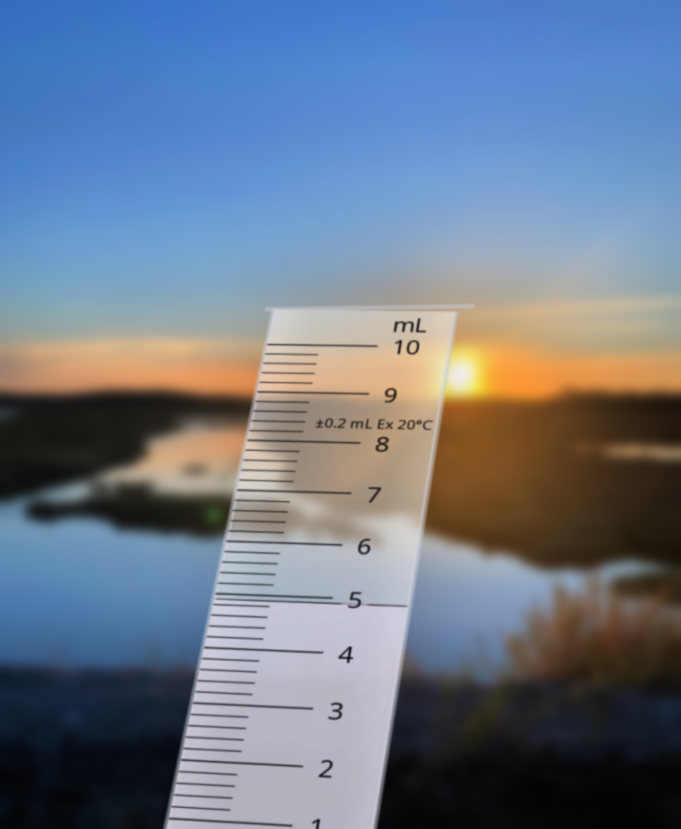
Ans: 4.9 mL
